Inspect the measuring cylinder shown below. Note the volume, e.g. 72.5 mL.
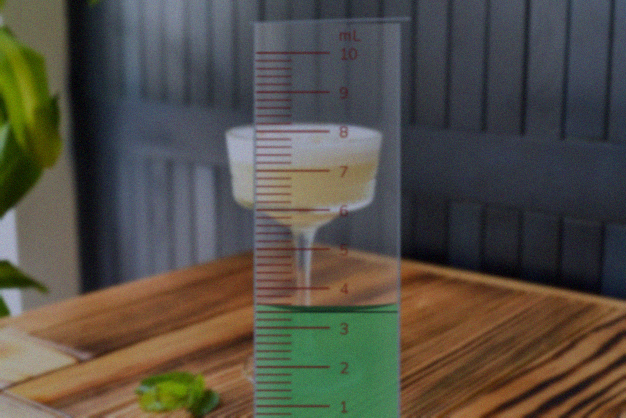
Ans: 3.4 mL
